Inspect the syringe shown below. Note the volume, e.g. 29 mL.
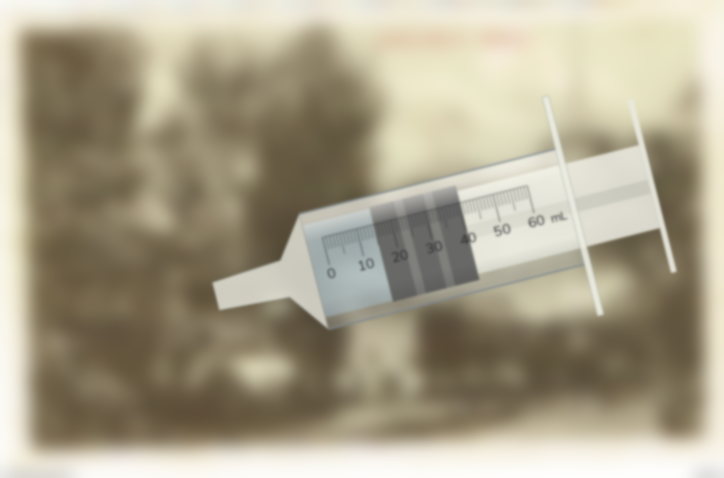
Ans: 15 mL
